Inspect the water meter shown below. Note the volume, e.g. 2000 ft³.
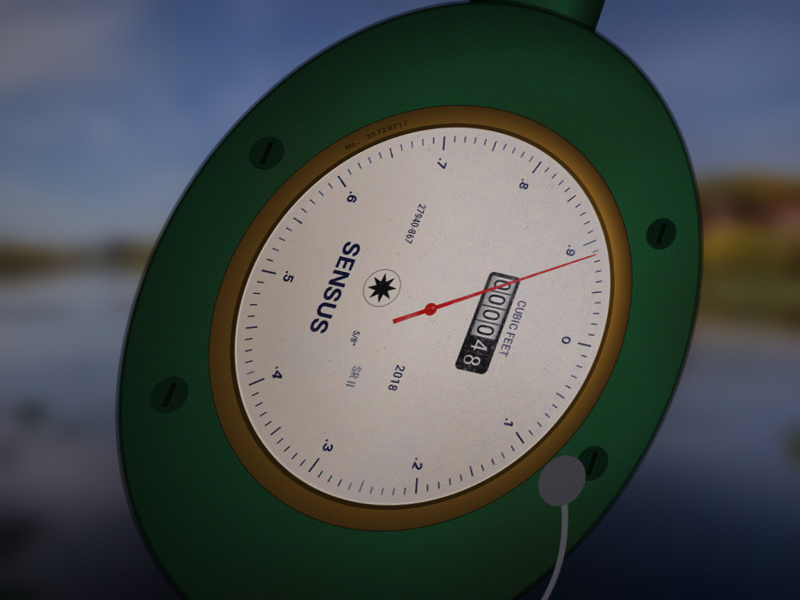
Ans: 47.91 ft³
